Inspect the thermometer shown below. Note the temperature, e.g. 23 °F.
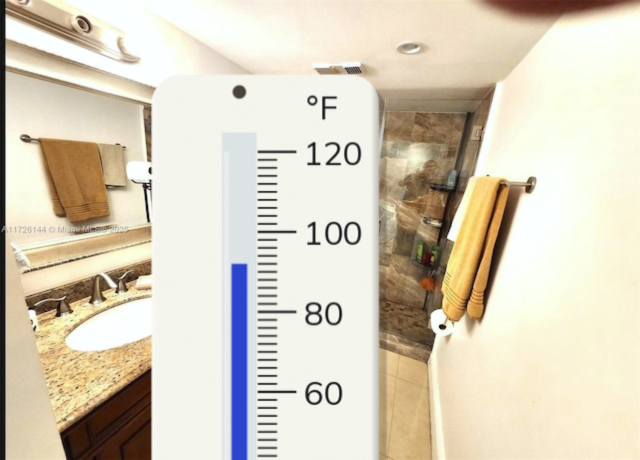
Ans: 92 °F
